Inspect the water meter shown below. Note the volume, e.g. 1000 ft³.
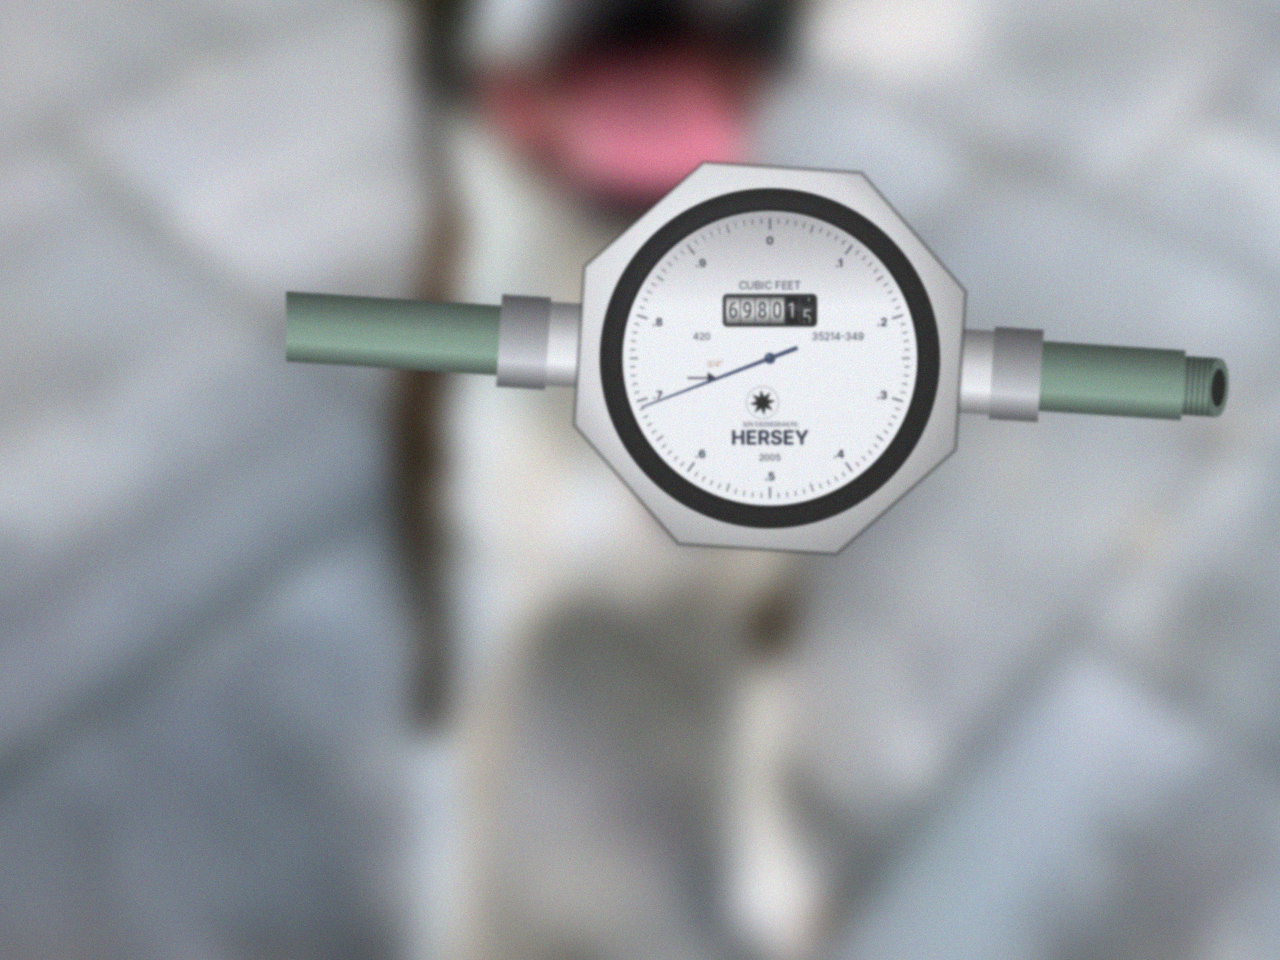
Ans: 698014.69 ft³
